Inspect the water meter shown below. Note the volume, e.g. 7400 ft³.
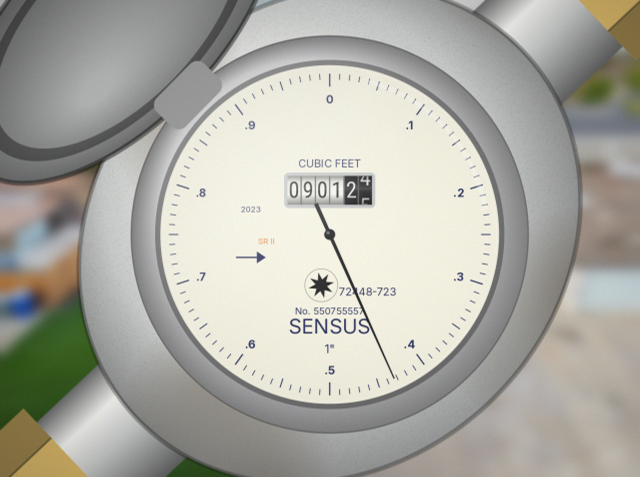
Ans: 90124.43 ft³
